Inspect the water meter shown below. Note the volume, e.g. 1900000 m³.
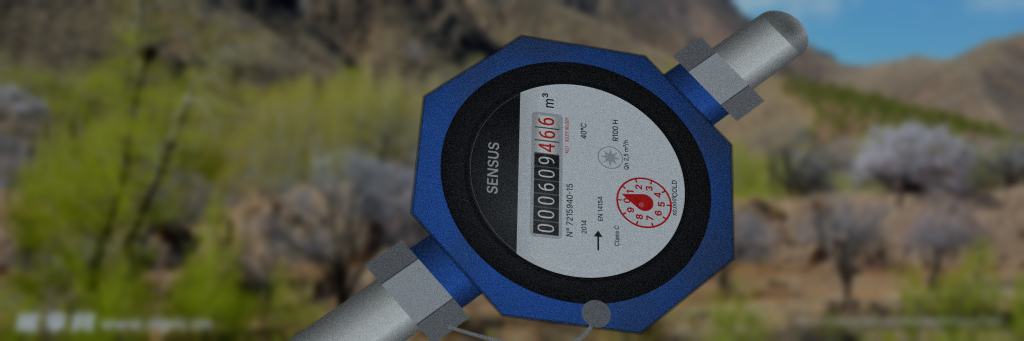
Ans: 609.4660 m³
